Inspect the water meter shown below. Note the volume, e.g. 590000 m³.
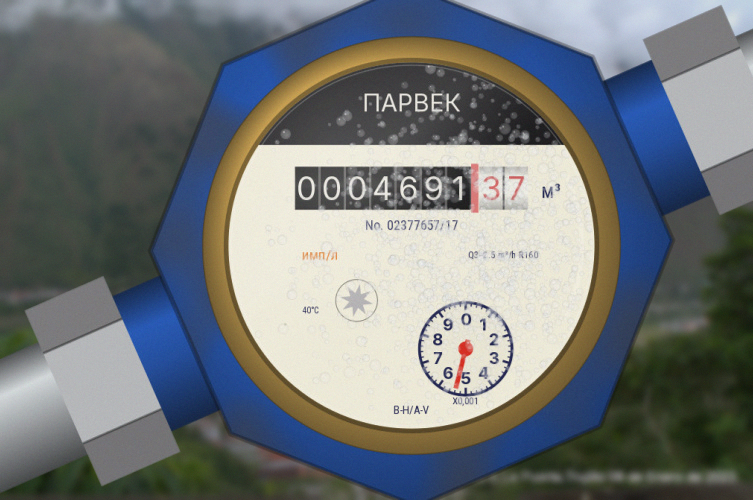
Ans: 4691.375 m³
